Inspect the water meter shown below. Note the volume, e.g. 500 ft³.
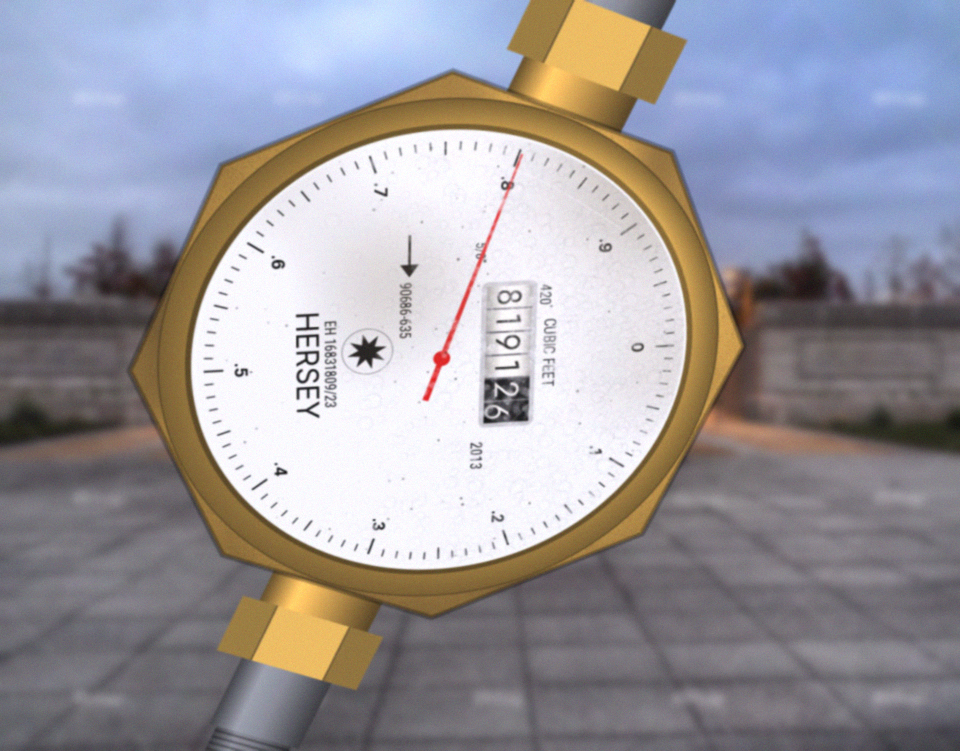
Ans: 819125.80 ft³
